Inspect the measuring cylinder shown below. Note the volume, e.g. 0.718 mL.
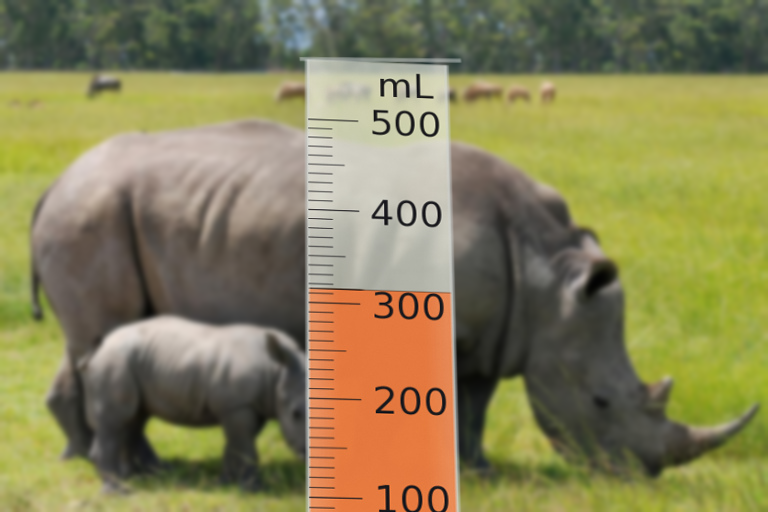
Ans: 315 mL
